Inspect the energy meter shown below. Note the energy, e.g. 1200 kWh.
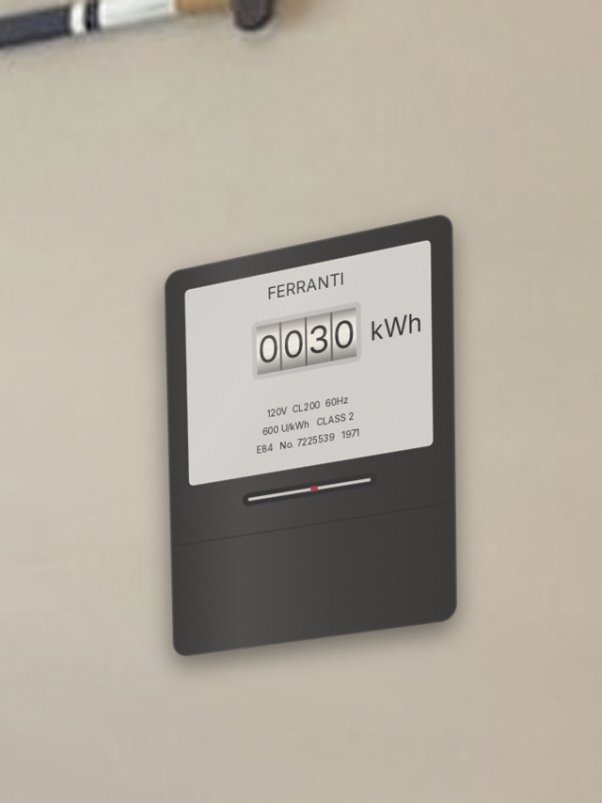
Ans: 30 kWh
